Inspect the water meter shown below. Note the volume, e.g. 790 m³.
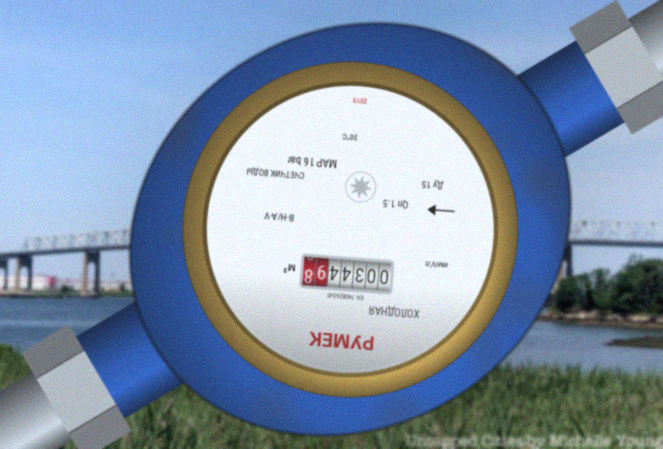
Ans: 344.98 m³
